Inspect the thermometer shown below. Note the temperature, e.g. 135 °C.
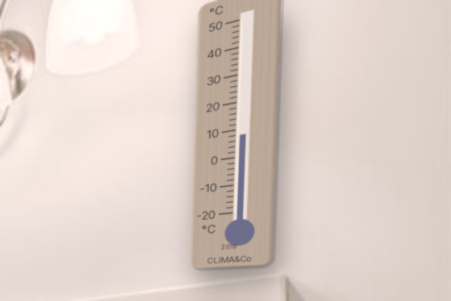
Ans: 8 °C
